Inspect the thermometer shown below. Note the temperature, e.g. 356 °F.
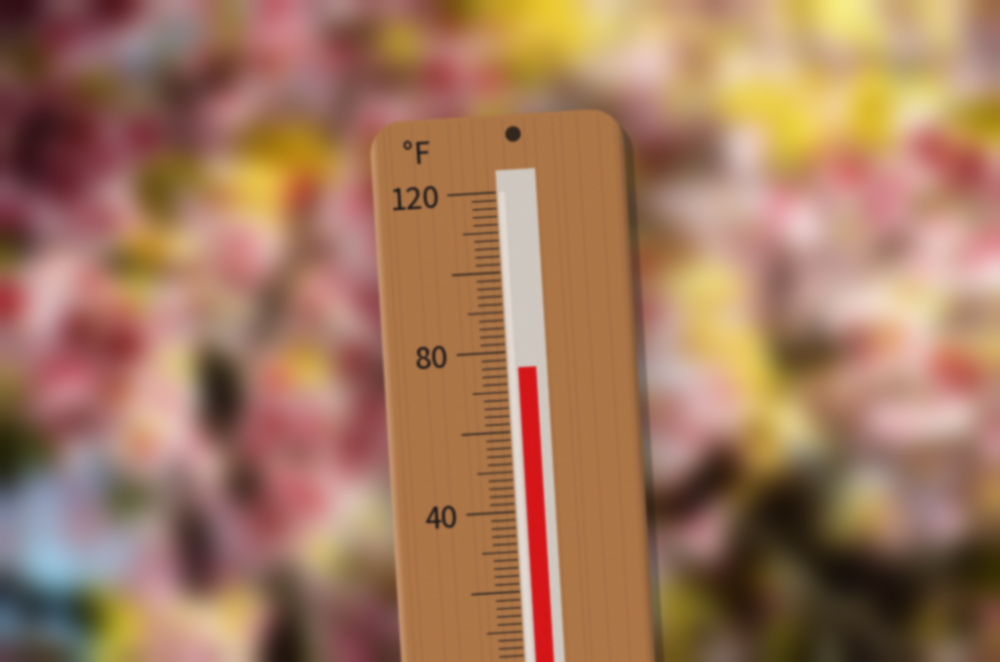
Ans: 76 °F
